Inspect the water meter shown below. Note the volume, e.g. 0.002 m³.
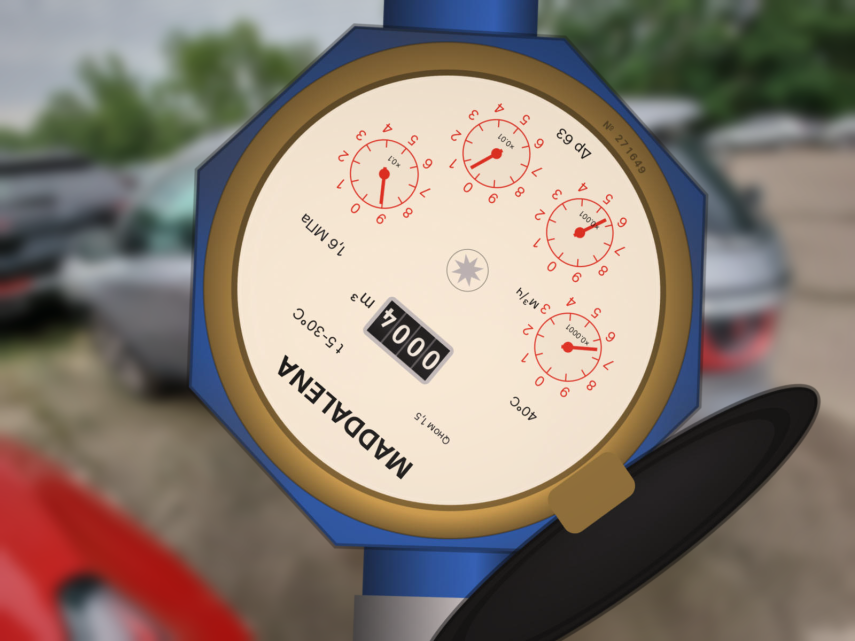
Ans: 3.9056 m³
